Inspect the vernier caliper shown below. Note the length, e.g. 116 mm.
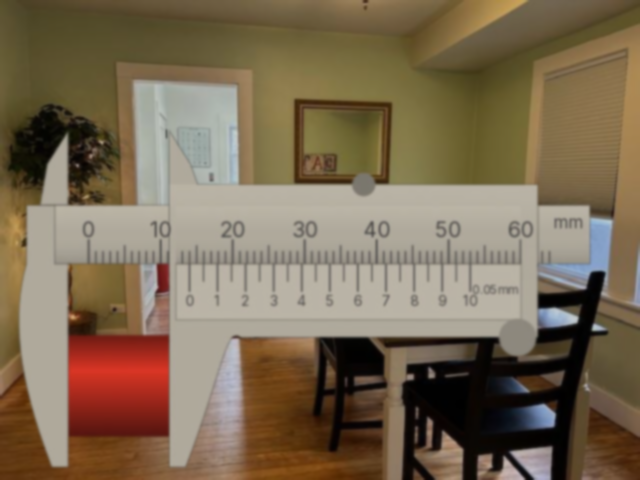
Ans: 14.0 mm
